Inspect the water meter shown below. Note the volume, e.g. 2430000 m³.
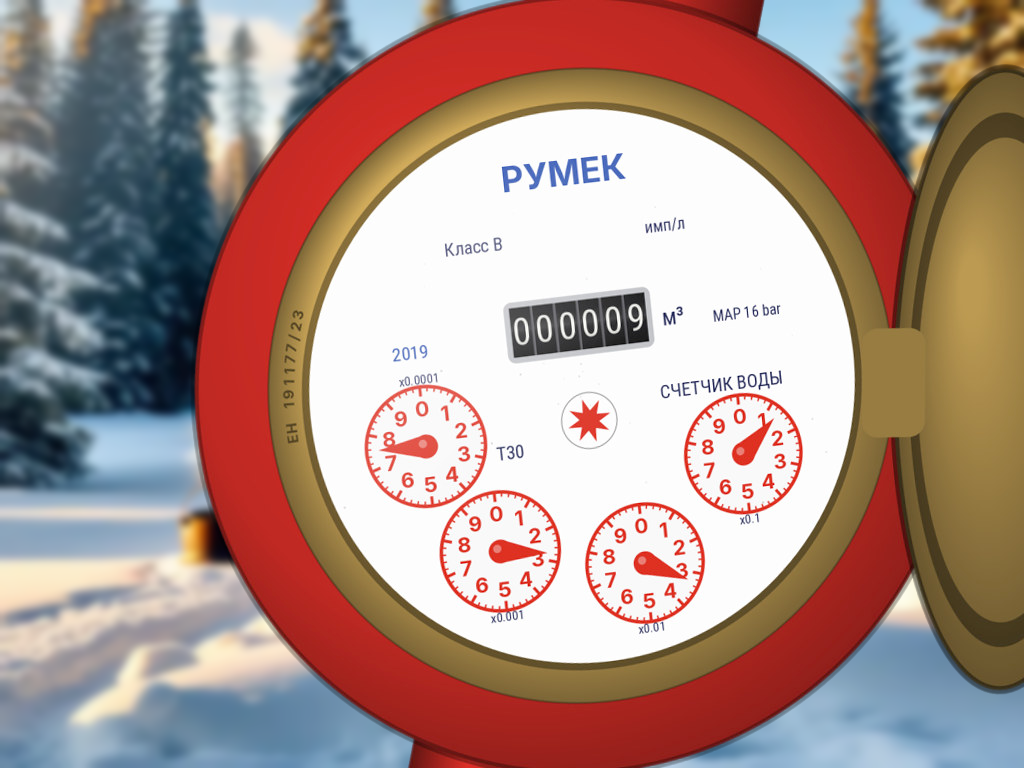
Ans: 9.1327 m³
